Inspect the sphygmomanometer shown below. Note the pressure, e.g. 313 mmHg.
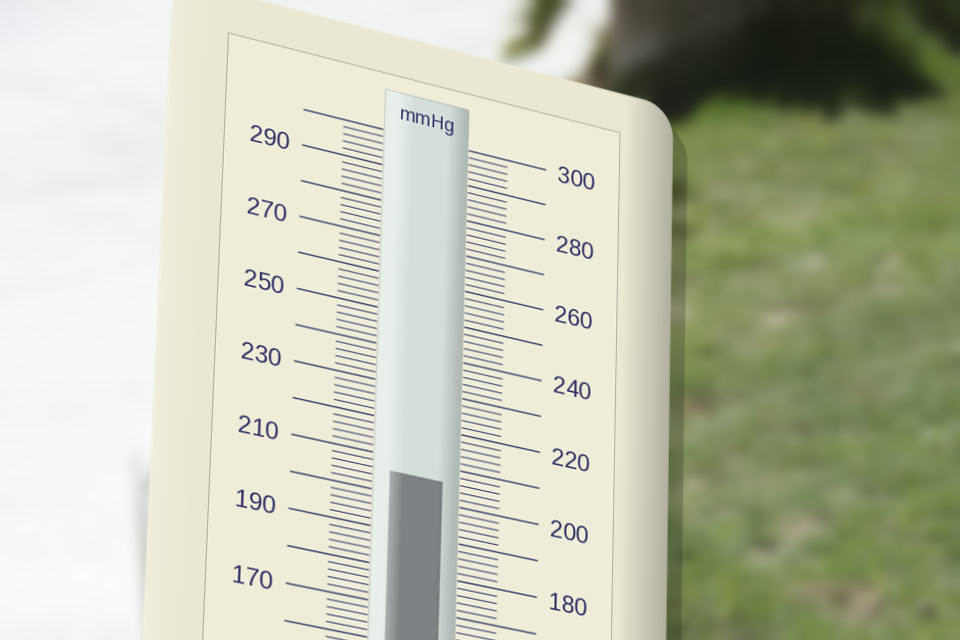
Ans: 206 mmHg
